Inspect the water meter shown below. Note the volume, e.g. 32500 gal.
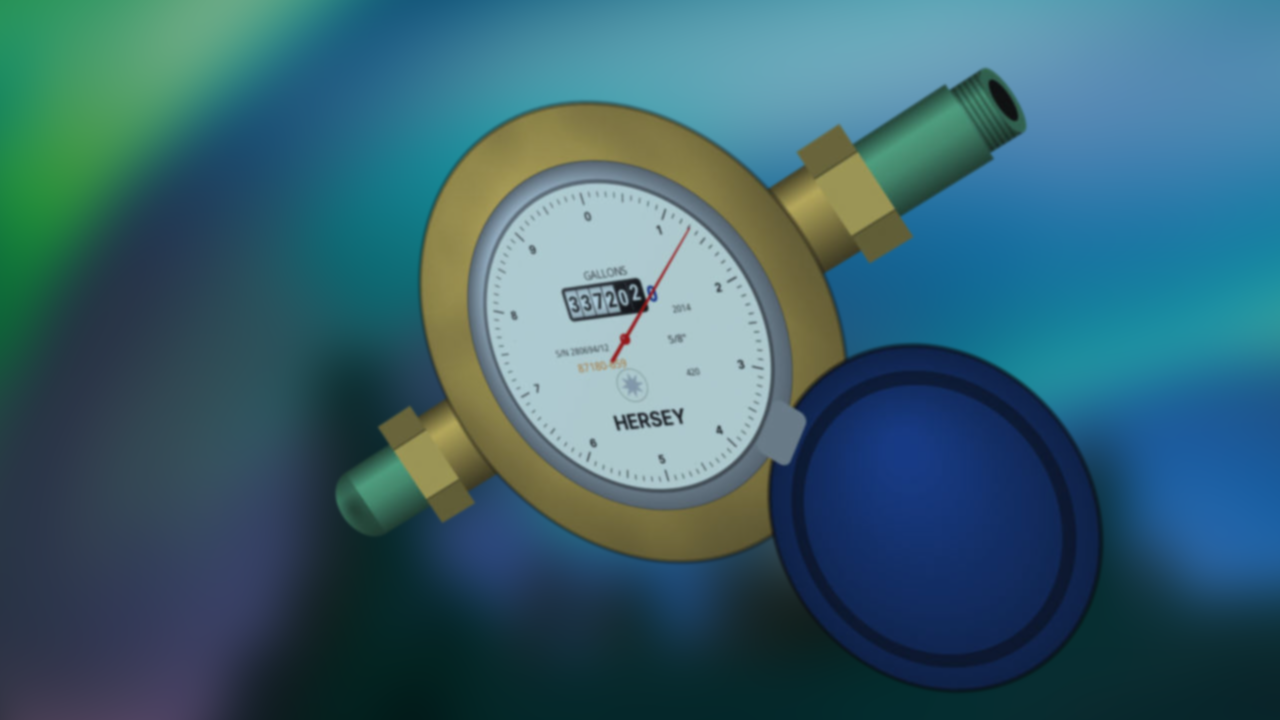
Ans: 3372021.3 gal
